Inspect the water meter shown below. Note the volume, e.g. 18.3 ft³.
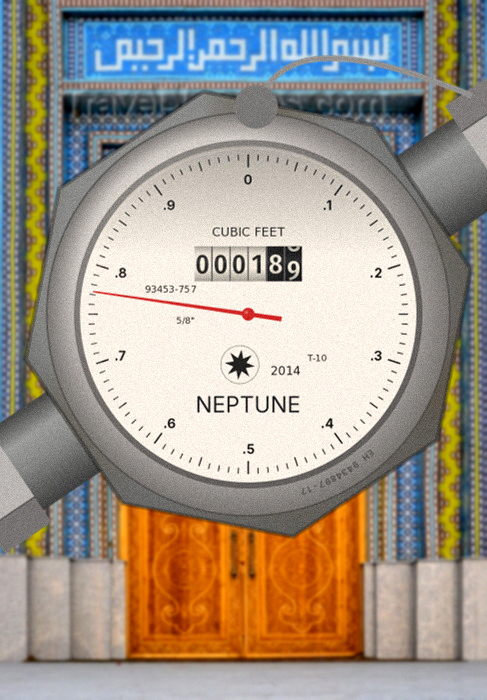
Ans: 188.77 ft³
